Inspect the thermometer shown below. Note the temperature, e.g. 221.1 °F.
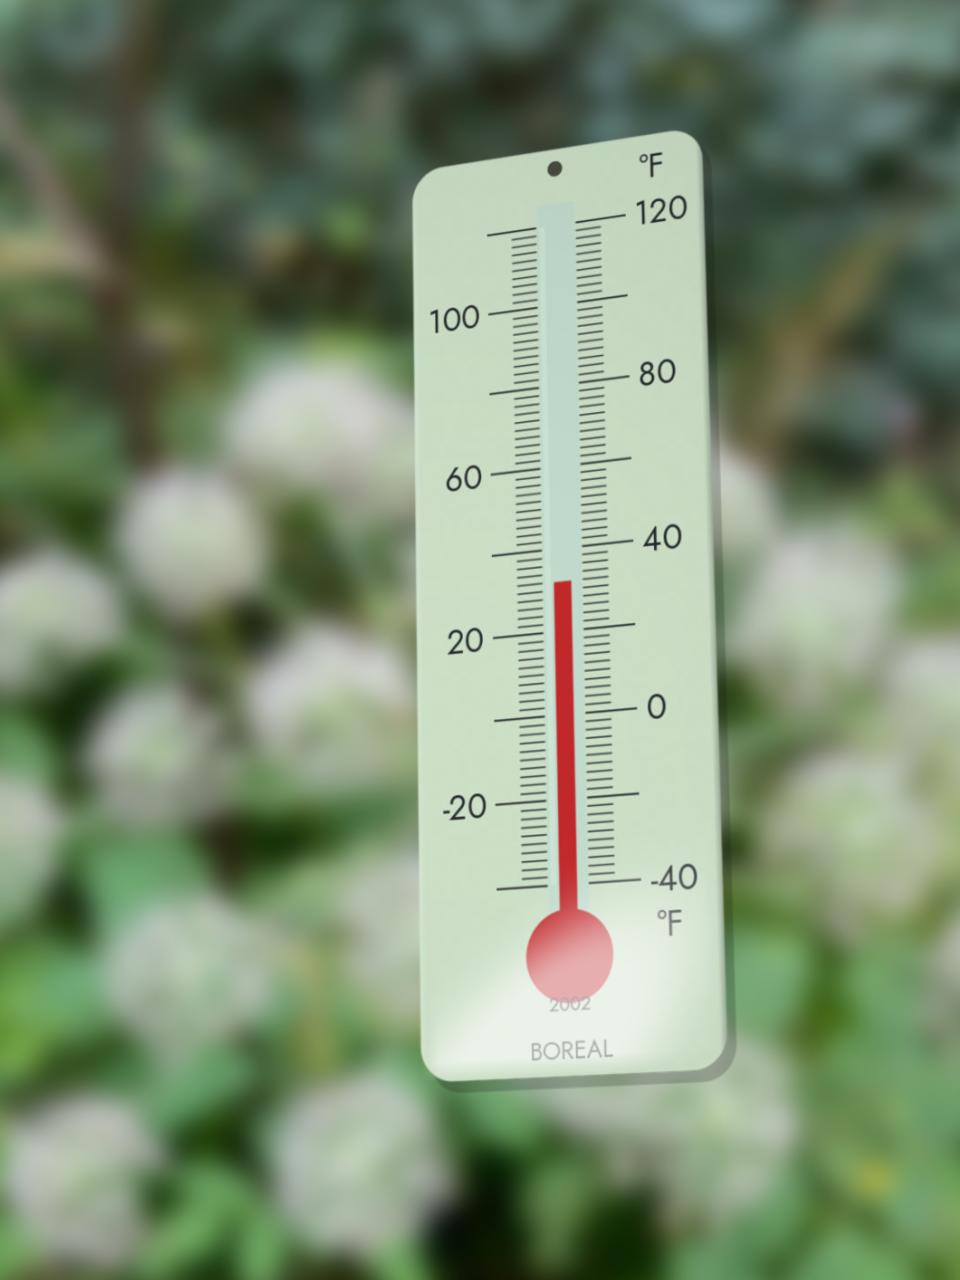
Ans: 32 °F
